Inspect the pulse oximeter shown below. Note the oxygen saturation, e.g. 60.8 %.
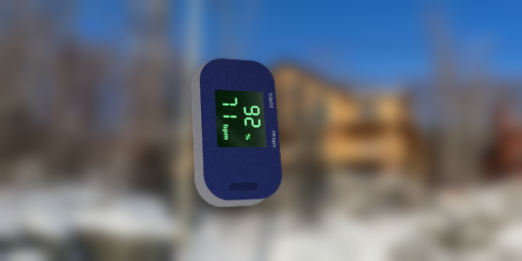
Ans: 92 %
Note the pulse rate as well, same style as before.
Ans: 71 bpm
